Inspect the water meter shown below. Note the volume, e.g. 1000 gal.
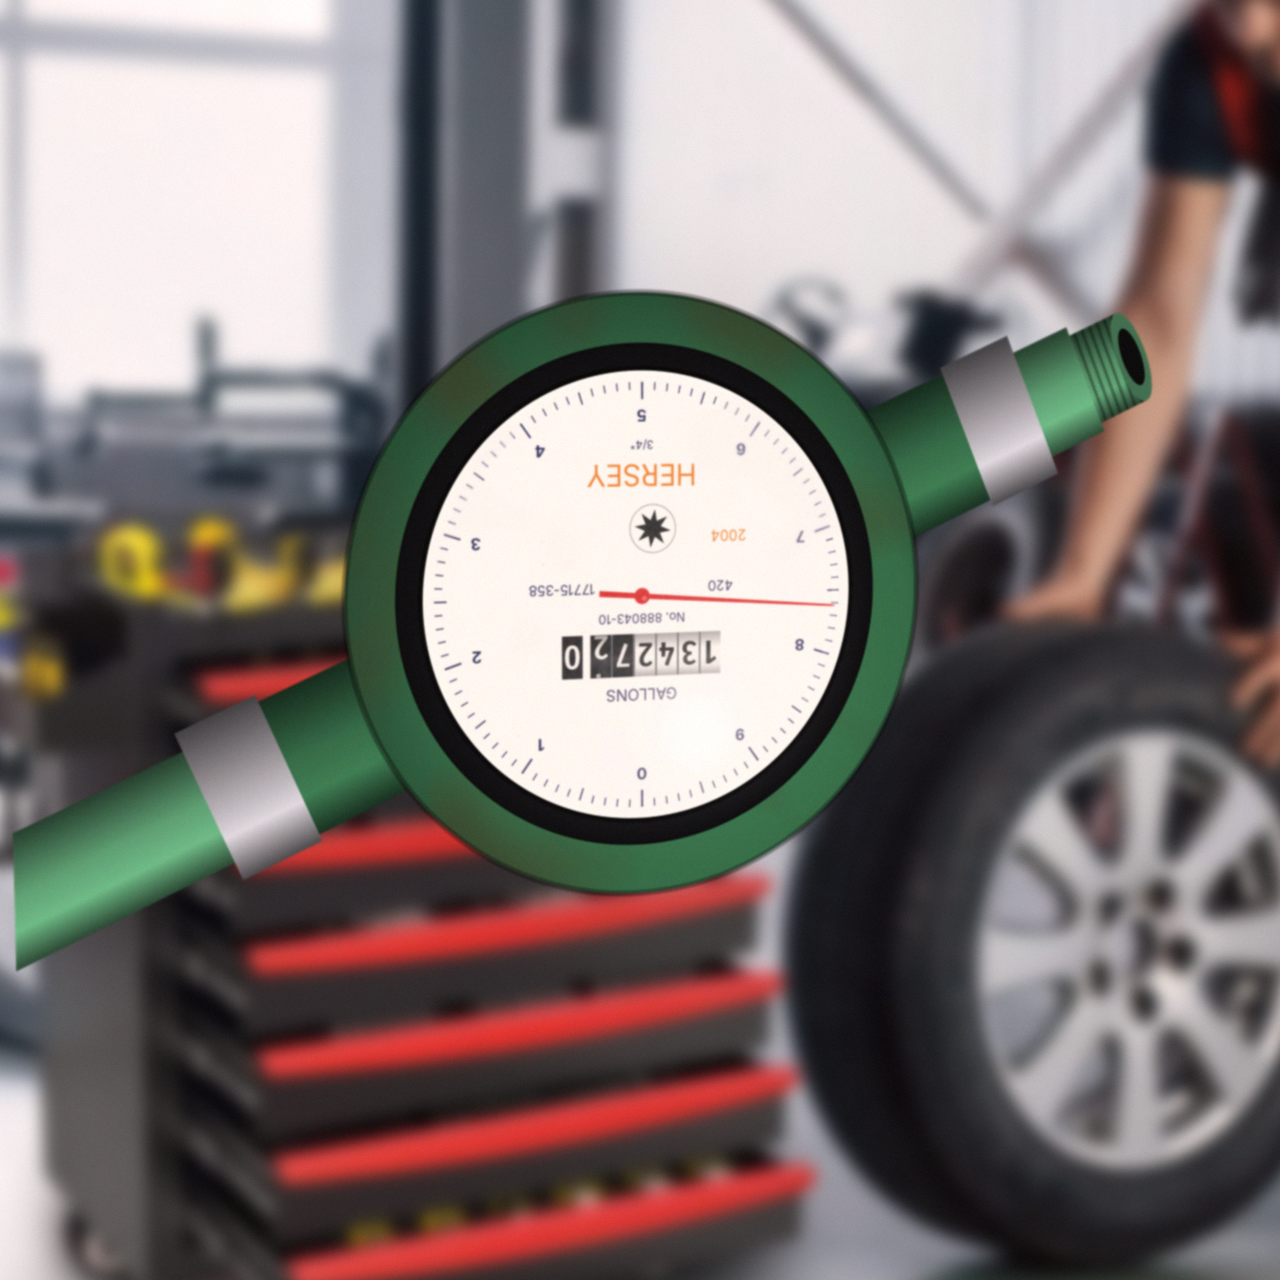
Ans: 1342717.6 gal
